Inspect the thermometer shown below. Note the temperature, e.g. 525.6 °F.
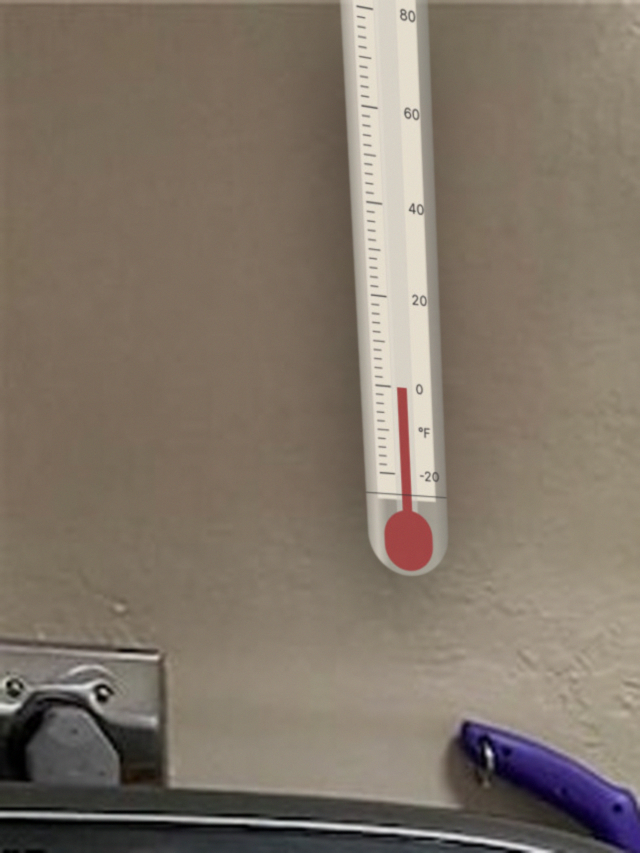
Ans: 0 °F
